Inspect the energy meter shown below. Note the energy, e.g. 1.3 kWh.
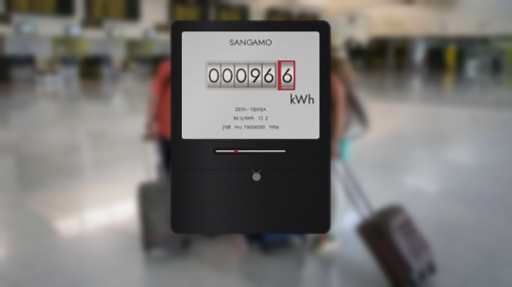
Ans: 96.6 kWh
